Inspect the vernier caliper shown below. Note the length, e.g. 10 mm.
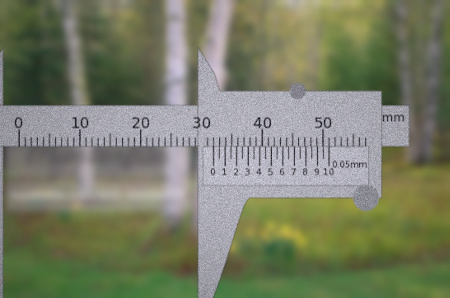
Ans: 32.0 mm
